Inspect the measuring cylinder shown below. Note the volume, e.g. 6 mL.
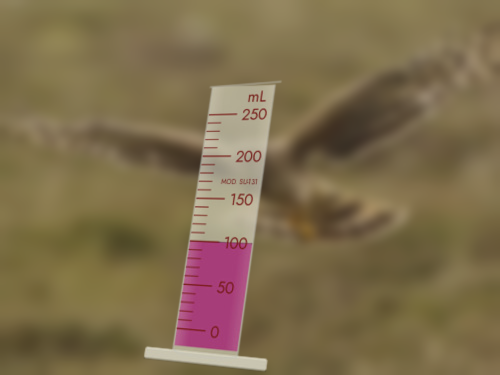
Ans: 100 mL
